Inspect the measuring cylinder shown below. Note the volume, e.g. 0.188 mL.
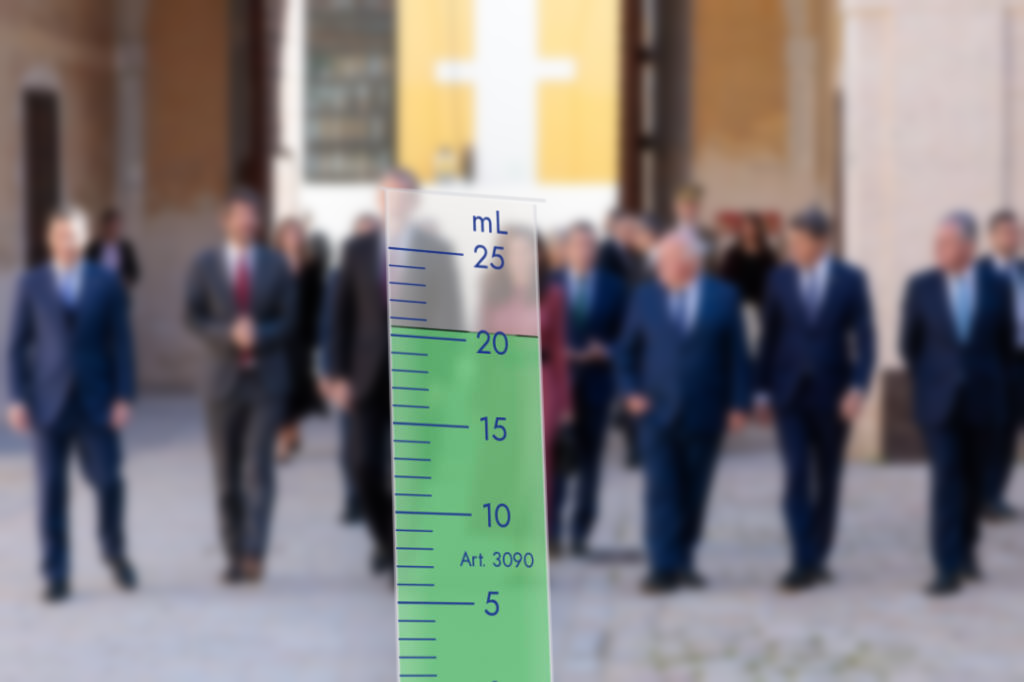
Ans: 20.5 mL
